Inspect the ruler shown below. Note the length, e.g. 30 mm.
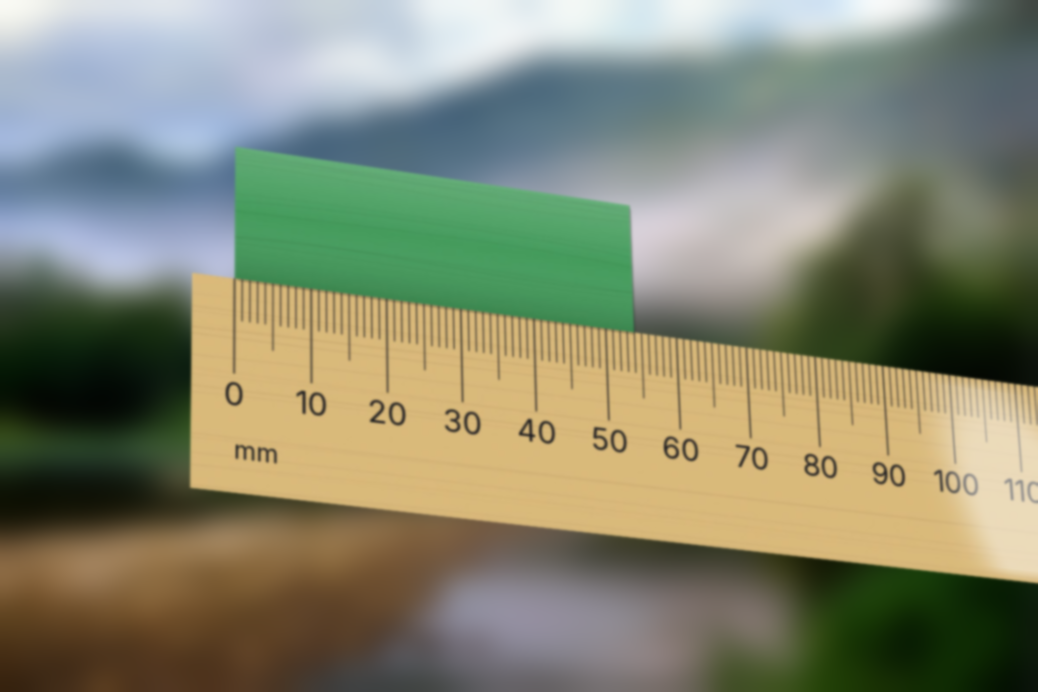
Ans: 54 mm
